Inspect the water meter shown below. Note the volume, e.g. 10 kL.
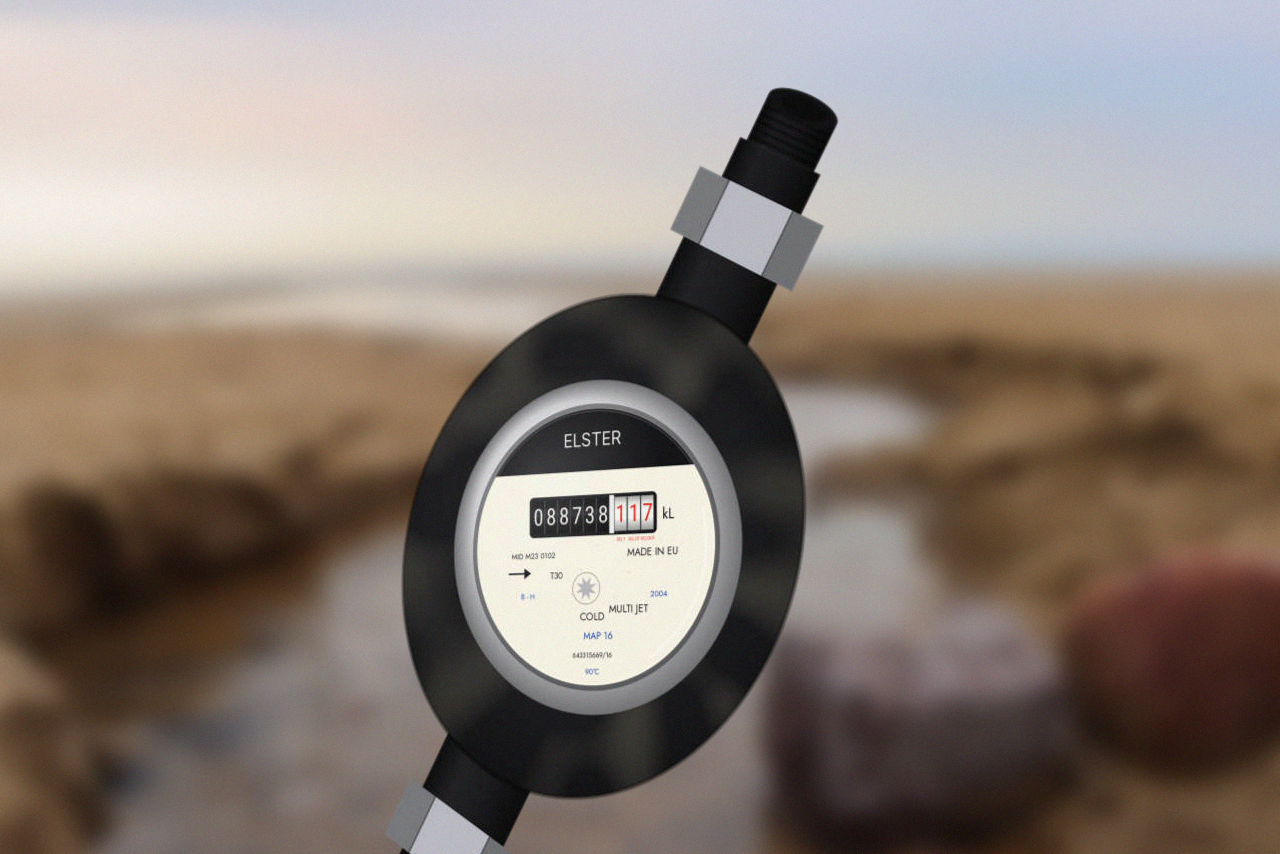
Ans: 88738.117 kL
